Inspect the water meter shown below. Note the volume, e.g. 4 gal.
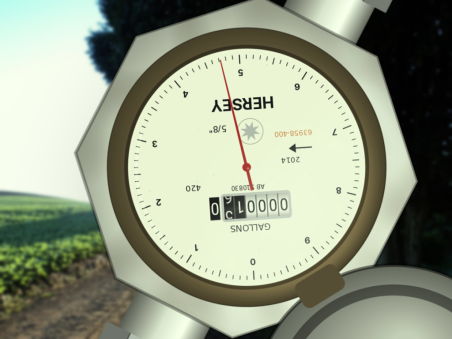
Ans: 154.7 gal
